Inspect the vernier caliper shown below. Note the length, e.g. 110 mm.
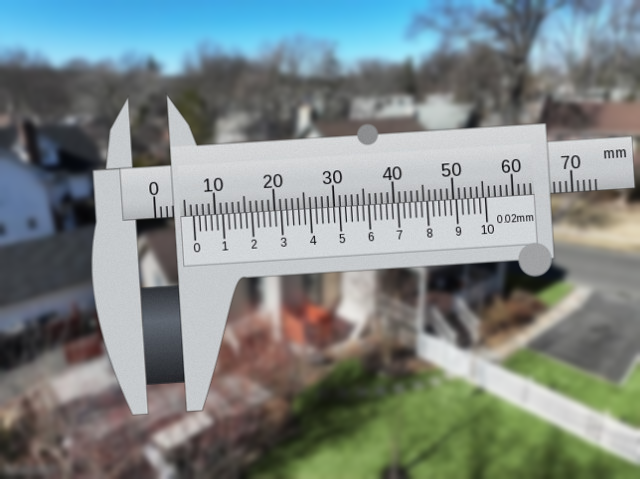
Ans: 6.4 mm
